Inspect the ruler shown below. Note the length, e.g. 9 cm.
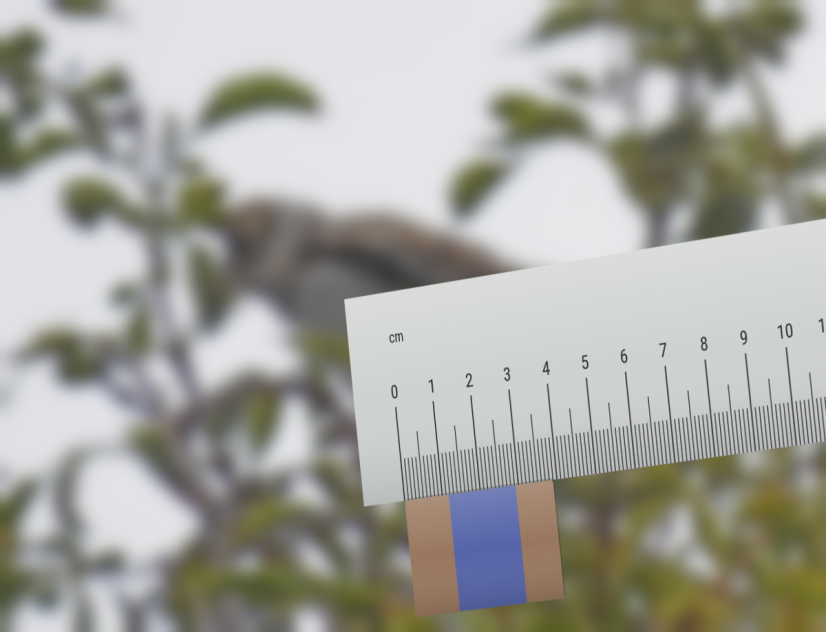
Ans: 3.9 cm
